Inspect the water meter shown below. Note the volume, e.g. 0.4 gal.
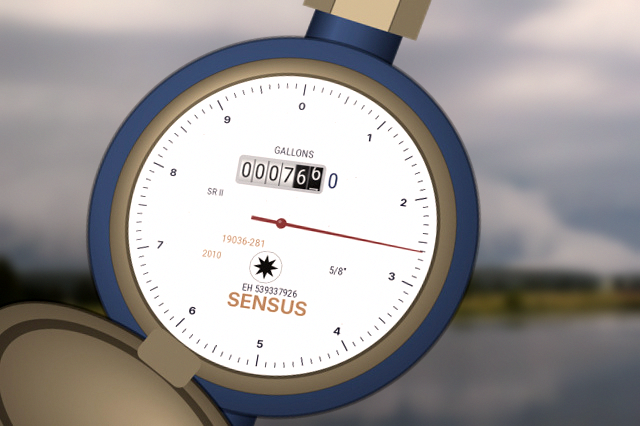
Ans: 7662.6 gal
